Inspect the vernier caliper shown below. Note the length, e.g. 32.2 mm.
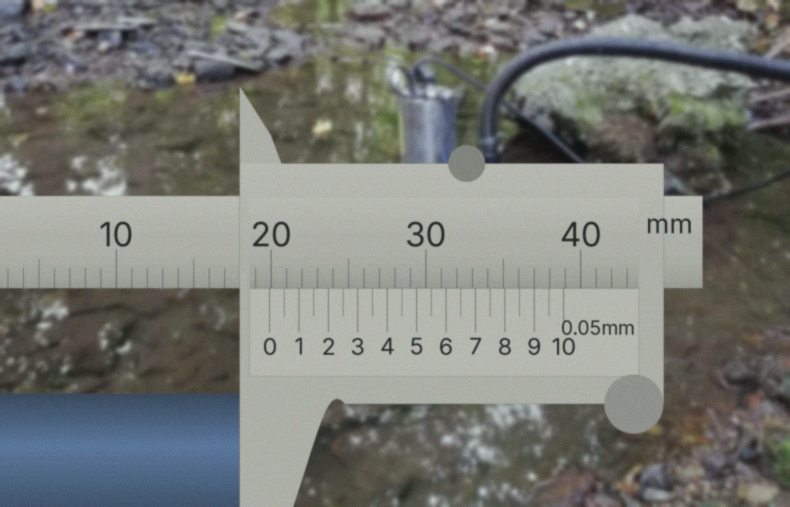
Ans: 19.9 mm
